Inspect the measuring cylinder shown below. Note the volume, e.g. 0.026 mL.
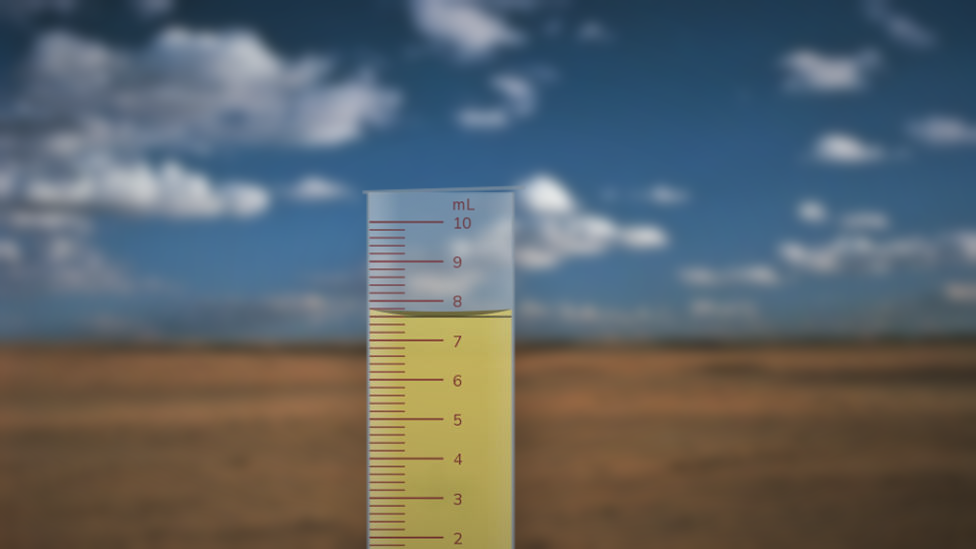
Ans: 7.6 mL
